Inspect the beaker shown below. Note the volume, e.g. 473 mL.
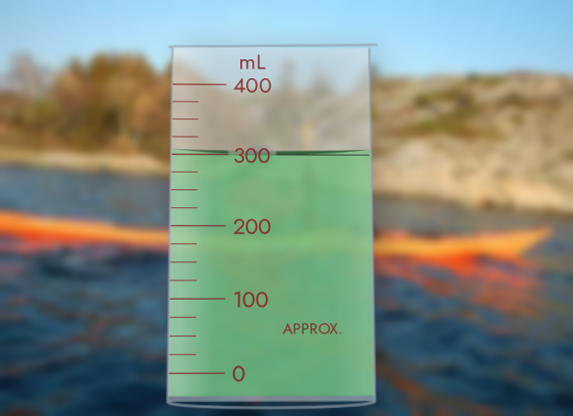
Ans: 300 mL
